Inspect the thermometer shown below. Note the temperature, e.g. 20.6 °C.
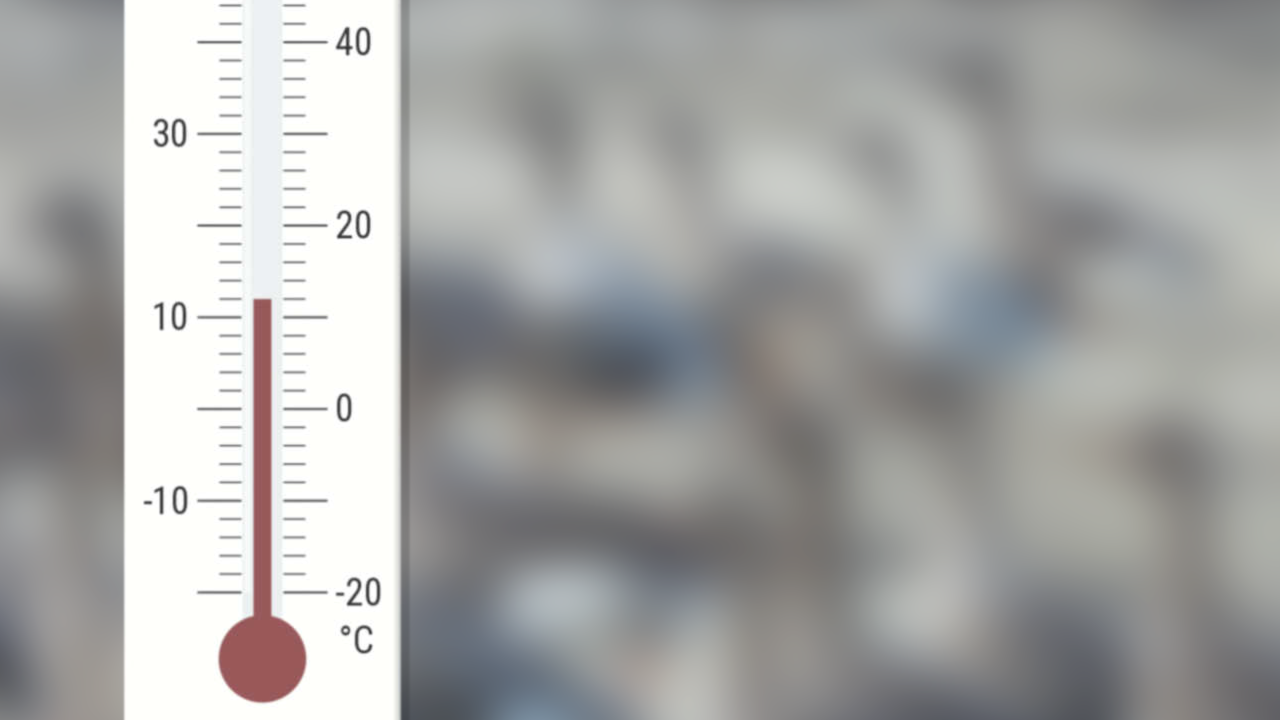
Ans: 12 °C
